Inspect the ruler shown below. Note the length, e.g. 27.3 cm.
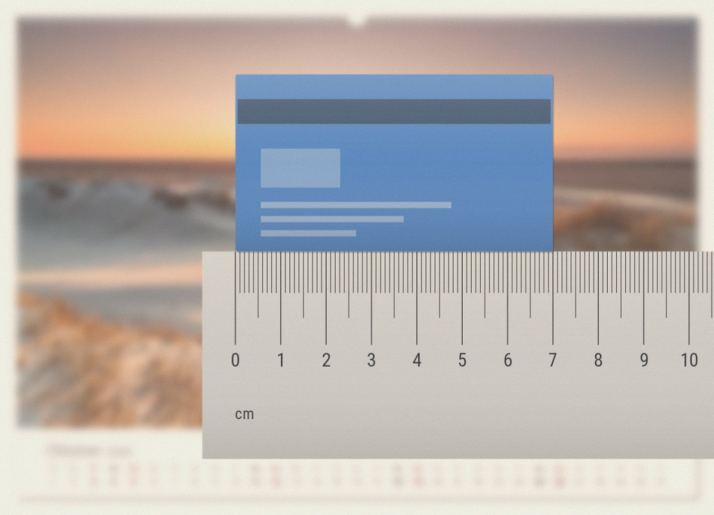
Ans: 7 cm
